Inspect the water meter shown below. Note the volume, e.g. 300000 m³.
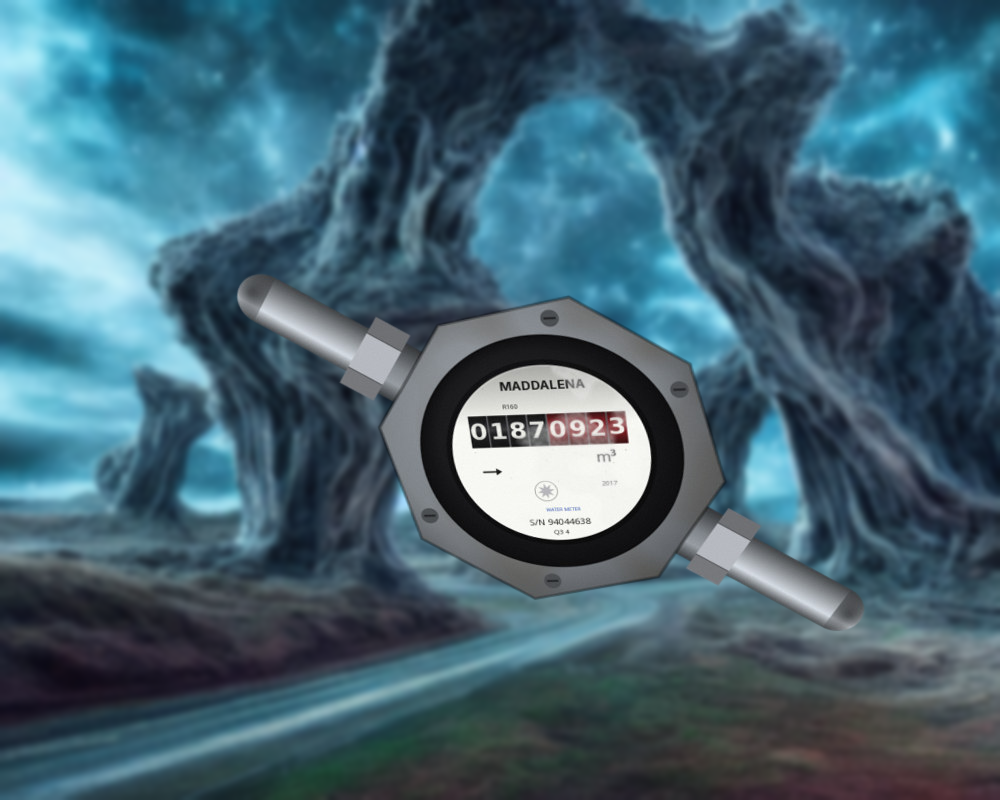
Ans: 187.0923 m³
